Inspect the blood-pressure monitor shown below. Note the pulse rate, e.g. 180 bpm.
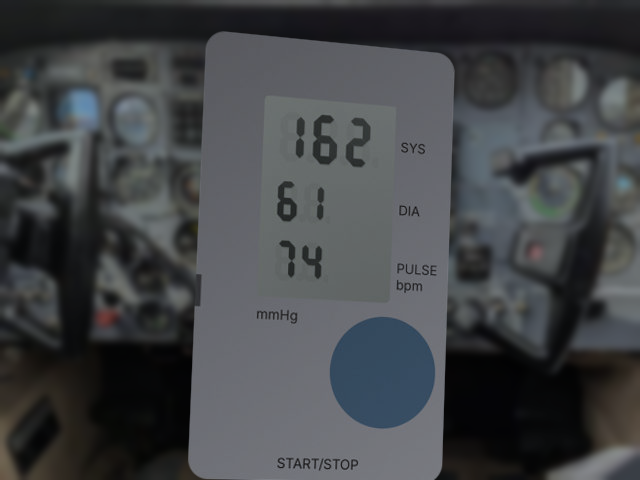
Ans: 74 bpm
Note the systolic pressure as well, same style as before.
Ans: 162 mmHg
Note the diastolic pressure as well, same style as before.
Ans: 61 mmHg
